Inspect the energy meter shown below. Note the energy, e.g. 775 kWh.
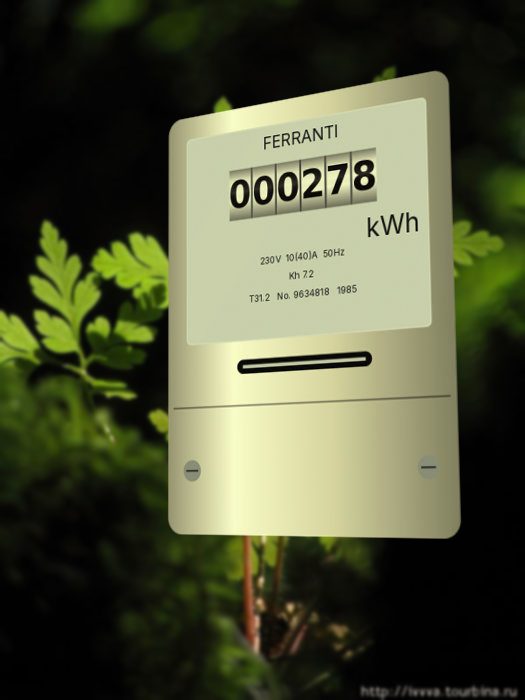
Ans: 278 kWh
